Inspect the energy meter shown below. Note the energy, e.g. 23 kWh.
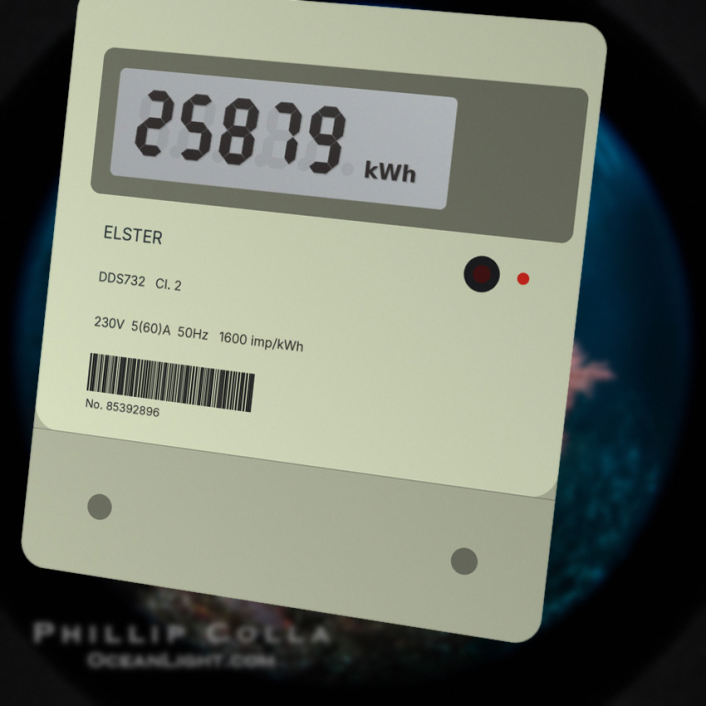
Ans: 25879 kWh
